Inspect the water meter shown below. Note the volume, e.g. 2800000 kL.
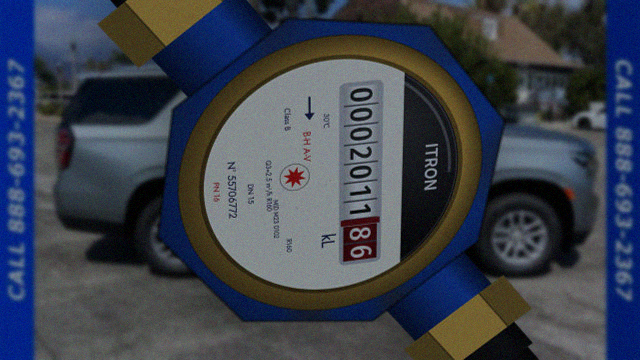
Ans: 2011.86 kL
